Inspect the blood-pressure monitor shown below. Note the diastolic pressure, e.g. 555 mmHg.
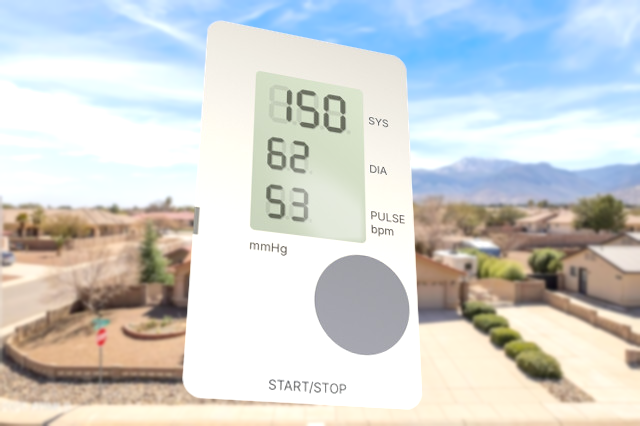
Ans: 62 mmHg
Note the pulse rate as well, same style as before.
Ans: 53 bpm
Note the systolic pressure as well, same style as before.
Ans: 150 mmHg
